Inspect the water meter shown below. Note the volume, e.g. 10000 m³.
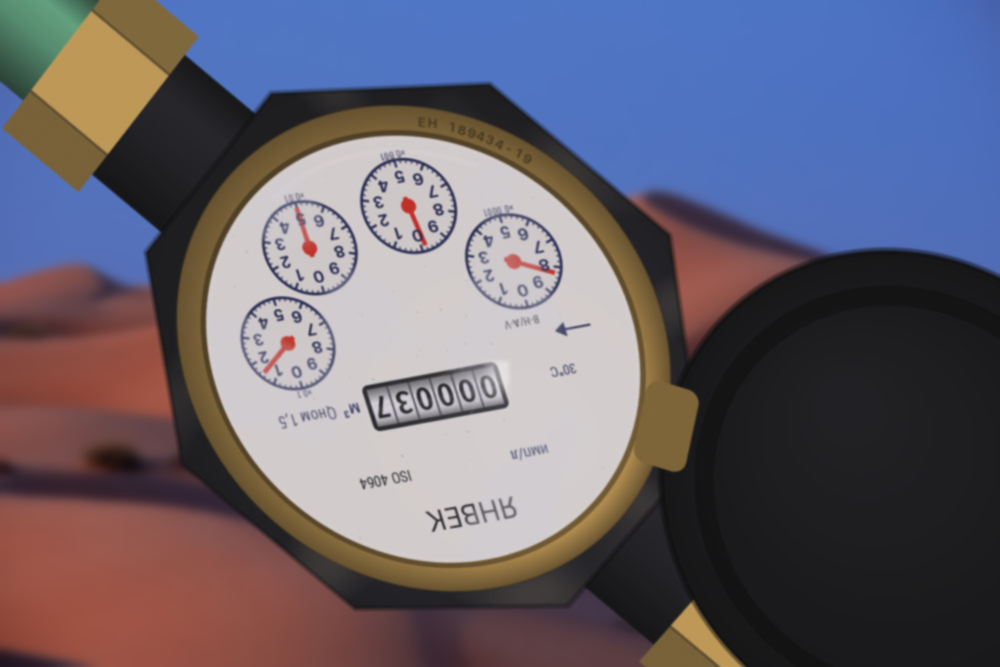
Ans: 37.1498 m³
